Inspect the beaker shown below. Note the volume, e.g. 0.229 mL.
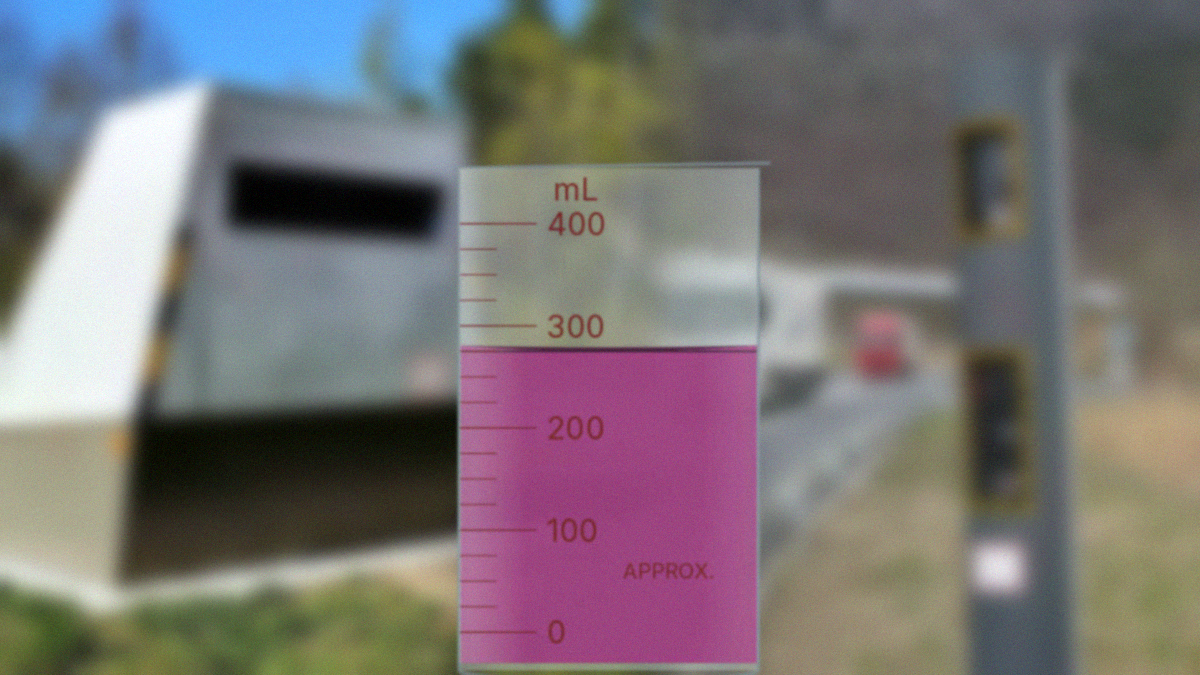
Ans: 275 mL
